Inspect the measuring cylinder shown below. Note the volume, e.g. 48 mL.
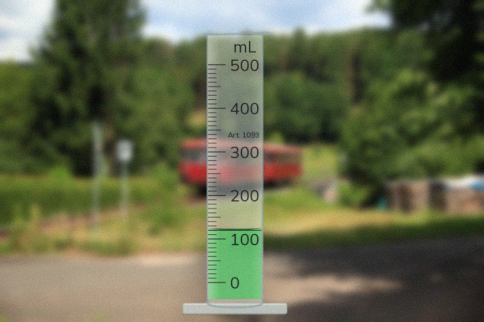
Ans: 120 mL
